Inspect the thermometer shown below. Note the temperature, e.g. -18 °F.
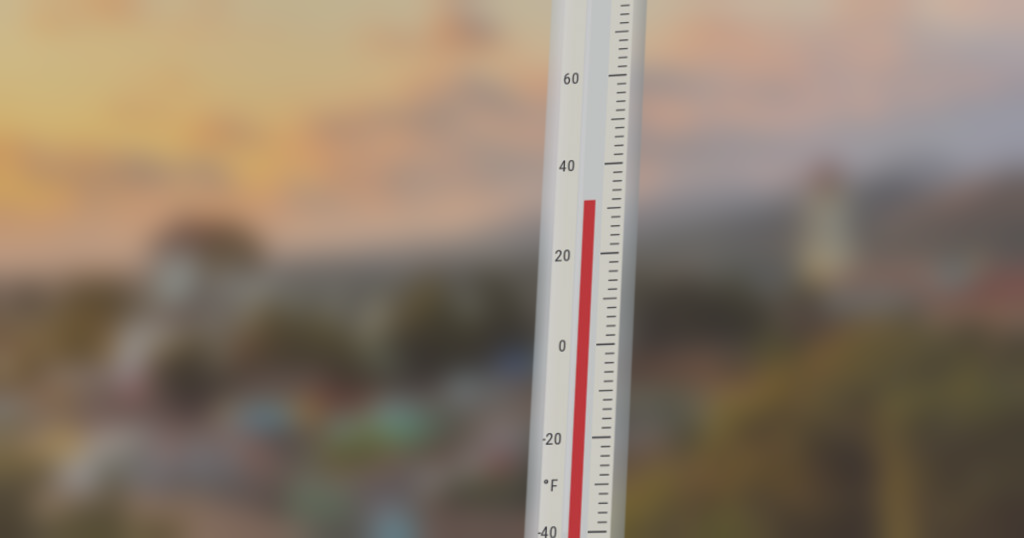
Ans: 32 °F
